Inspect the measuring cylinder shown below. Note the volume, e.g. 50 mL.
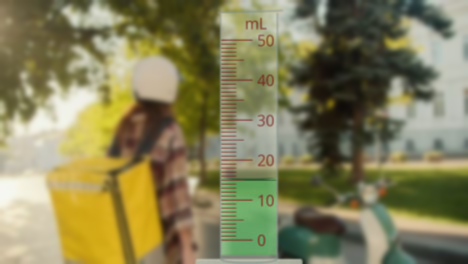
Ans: 15 mL
